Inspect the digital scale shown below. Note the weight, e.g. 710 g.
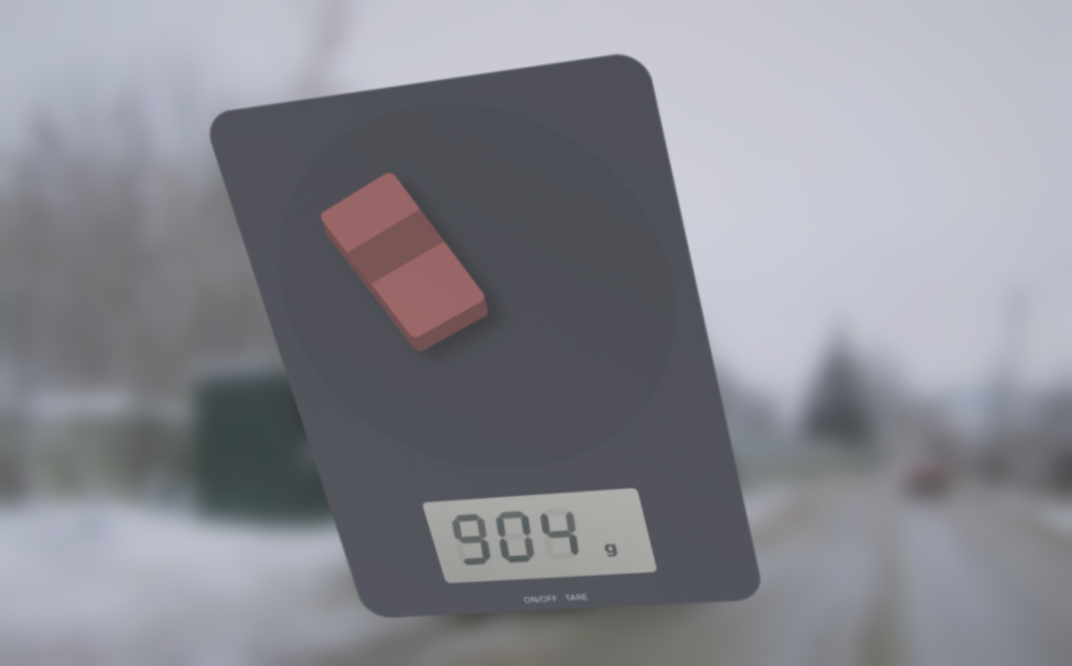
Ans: 904 g
